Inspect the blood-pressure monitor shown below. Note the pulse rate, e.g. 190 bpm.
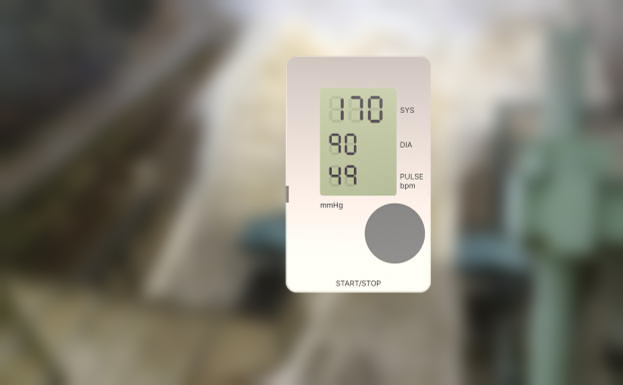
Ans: 49 bpm
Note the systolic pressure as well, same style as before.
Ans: 170 mmHg
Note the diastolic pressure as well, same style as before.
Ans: 90 mmHg
